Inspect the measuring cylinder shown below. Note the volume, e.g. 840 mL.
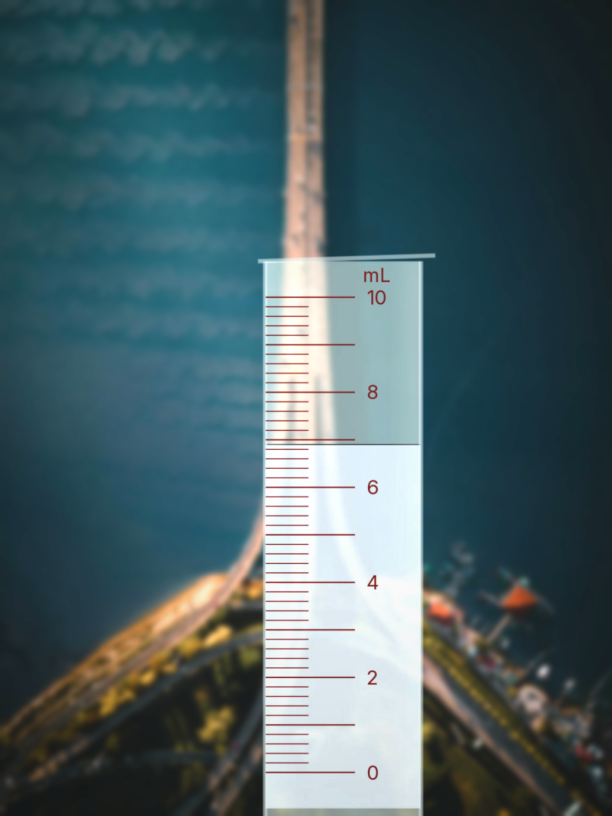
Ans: 6.9 mL
